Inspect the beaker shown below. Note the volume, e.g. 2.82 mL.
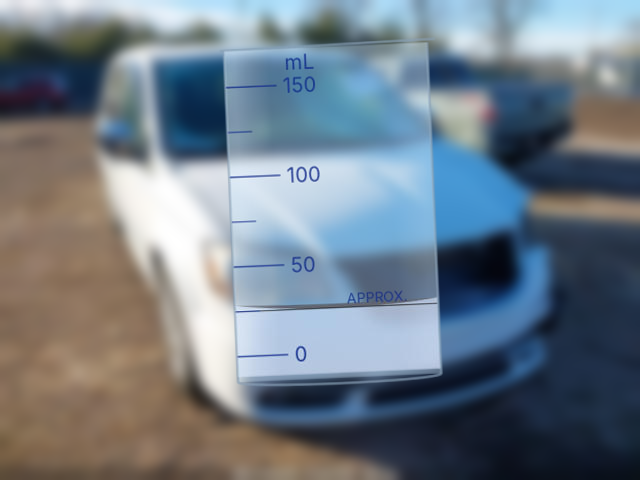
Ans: 25 mL
